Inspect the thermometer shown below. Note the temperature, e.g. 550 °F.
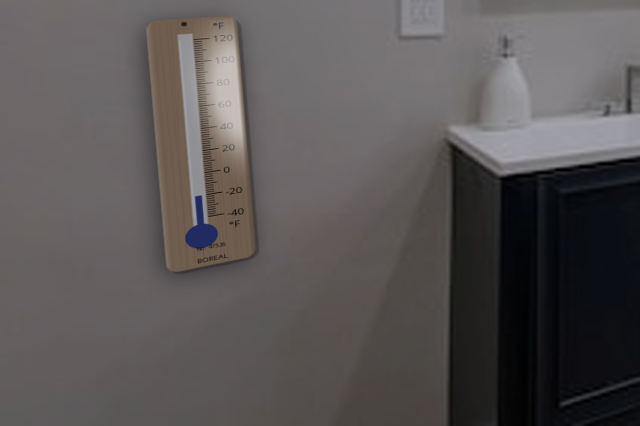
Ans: -20 °F
